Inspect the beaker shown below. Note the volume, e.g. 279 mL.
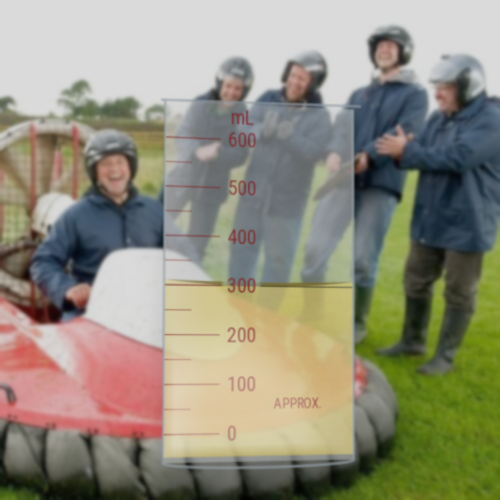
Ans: 300 mL
